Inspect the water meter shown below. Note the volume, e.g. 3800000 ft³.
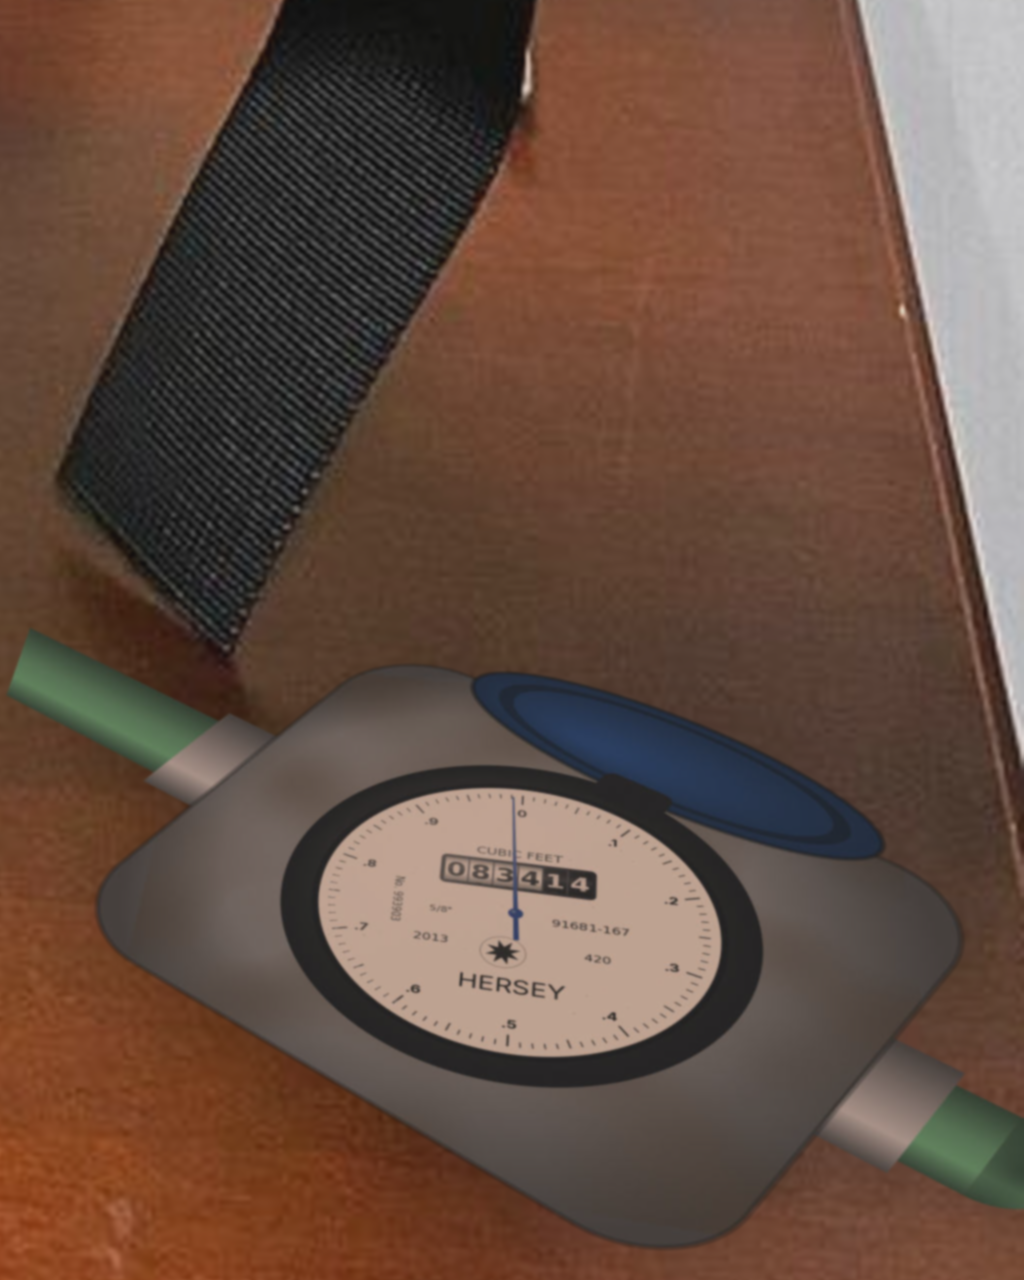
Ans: 83413.99 ft³
